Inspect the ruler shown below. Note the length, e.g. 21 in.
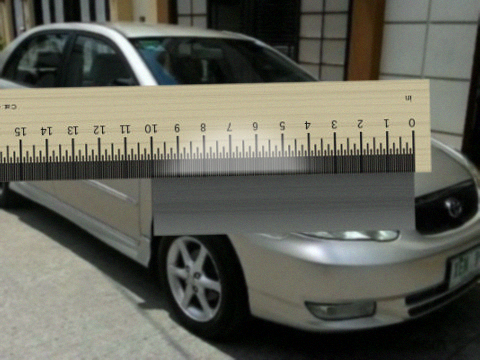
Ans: 10 in
